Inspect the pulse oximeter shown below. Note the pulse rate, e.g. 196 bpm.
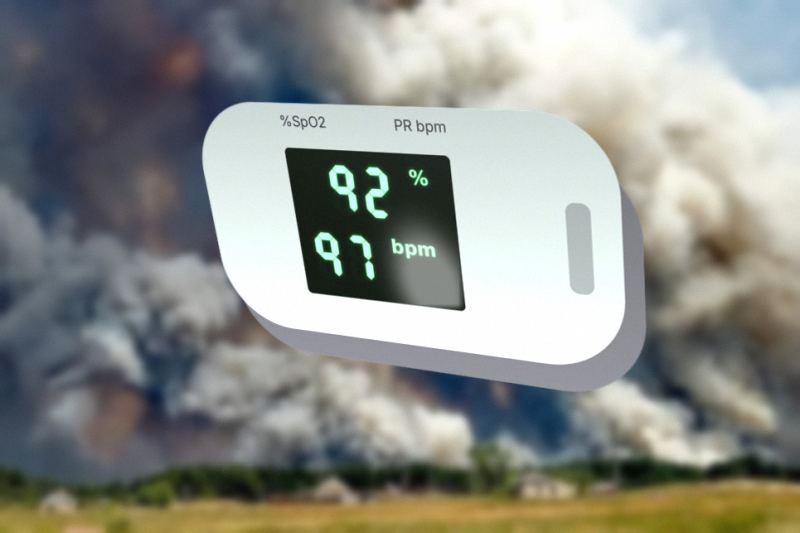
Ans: 97 bpm
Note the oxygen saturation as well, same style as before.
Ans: 92 %
